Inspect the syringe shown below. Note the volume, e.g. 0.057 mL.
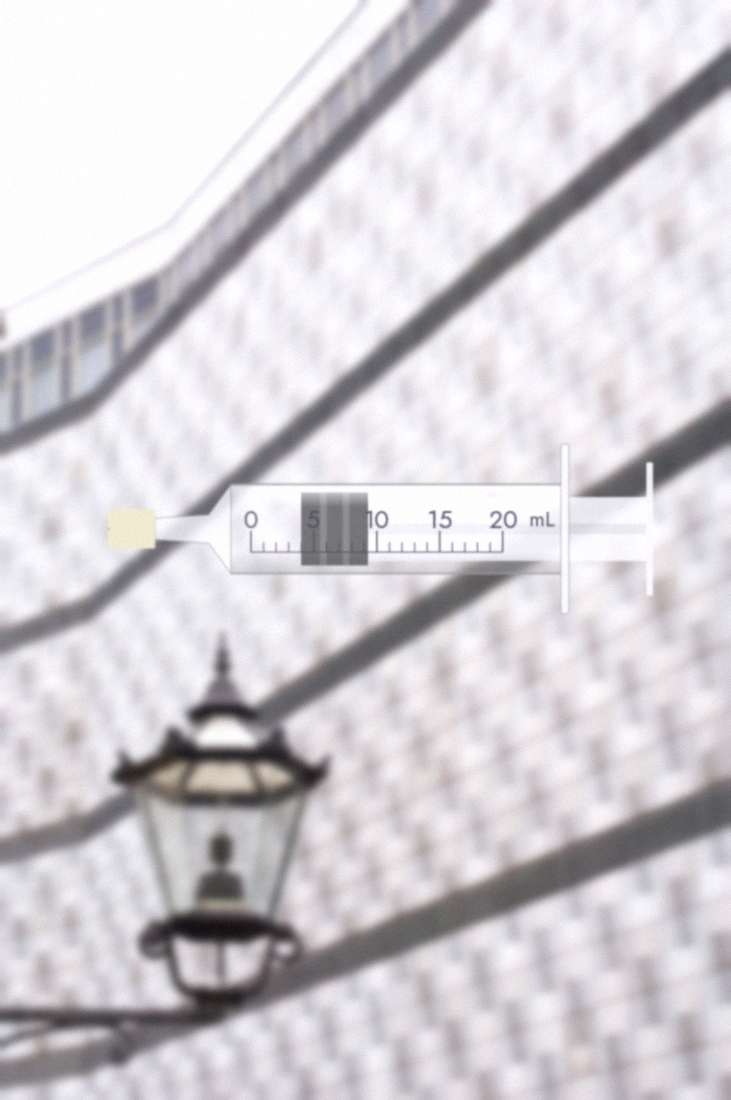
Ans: 4 mL
